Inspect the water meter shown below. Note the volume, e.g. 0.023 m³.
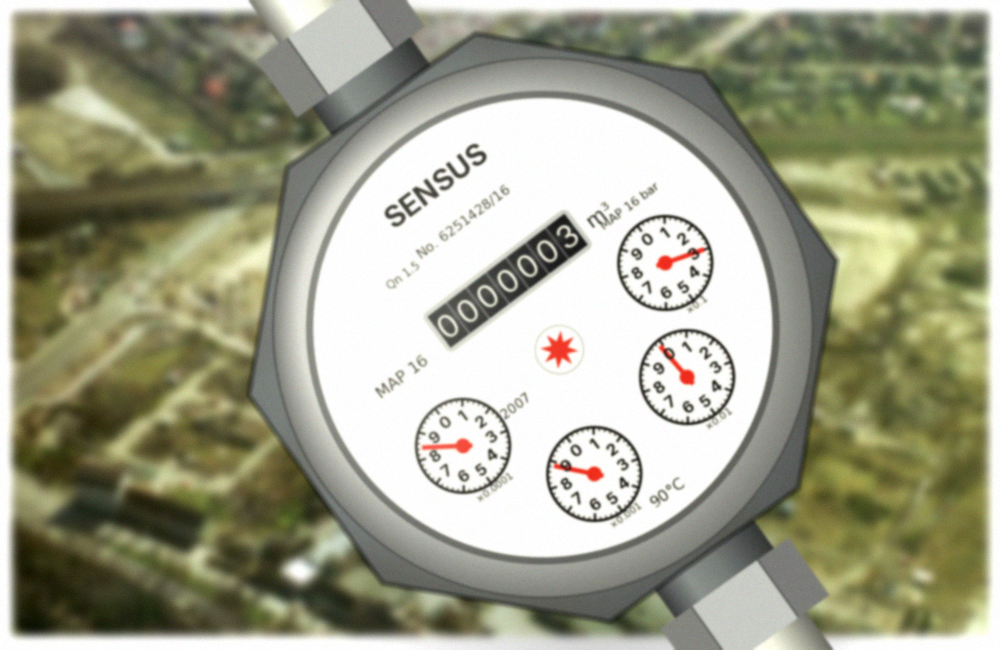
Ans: 3.2988 m³
